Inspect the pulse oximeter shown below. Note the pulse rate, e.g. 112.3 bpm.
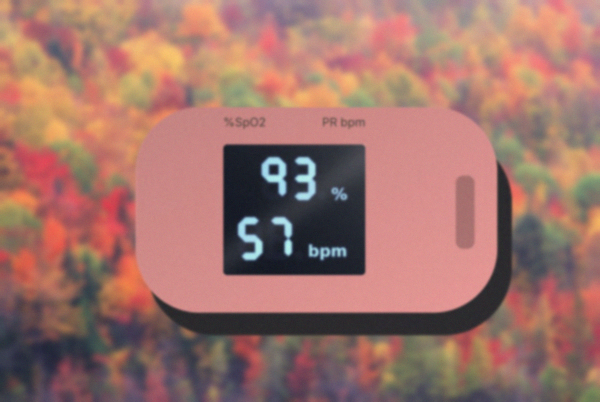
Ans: 57 bpm
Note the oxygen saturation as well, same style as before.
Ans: 93 %
